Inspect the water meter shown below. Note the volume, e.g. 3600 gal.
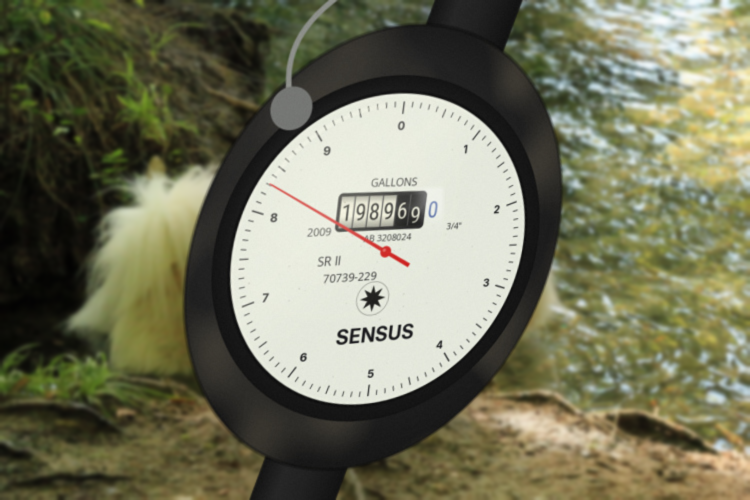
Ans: 1989688.3 gal
